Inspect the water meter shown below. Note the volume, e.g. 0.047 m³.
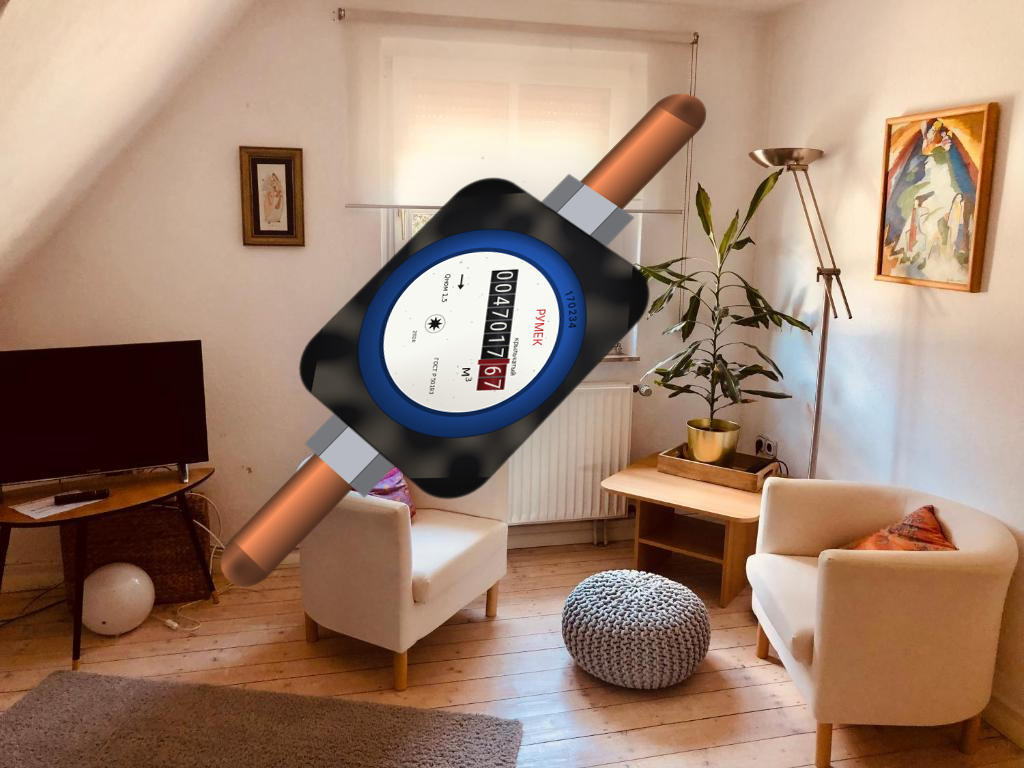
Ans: 47017.67 m³
